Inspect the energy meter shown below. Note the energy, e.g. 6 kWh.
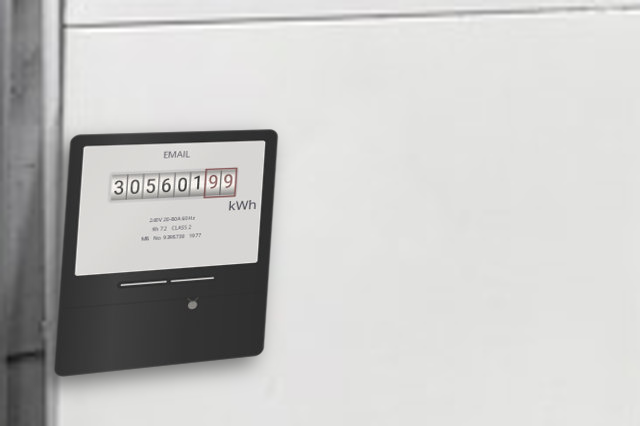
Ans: 305601.99 kWh
